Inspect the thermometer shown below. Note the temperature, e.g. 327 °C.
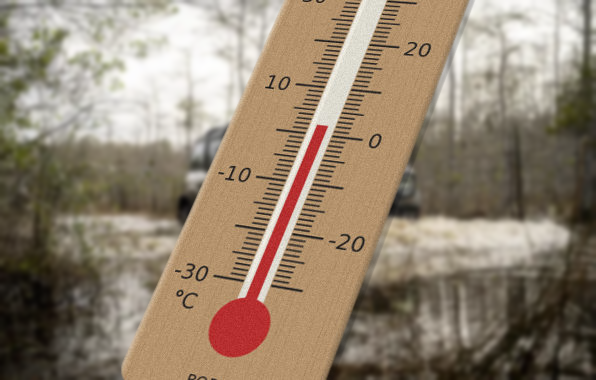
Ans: 2 °C
